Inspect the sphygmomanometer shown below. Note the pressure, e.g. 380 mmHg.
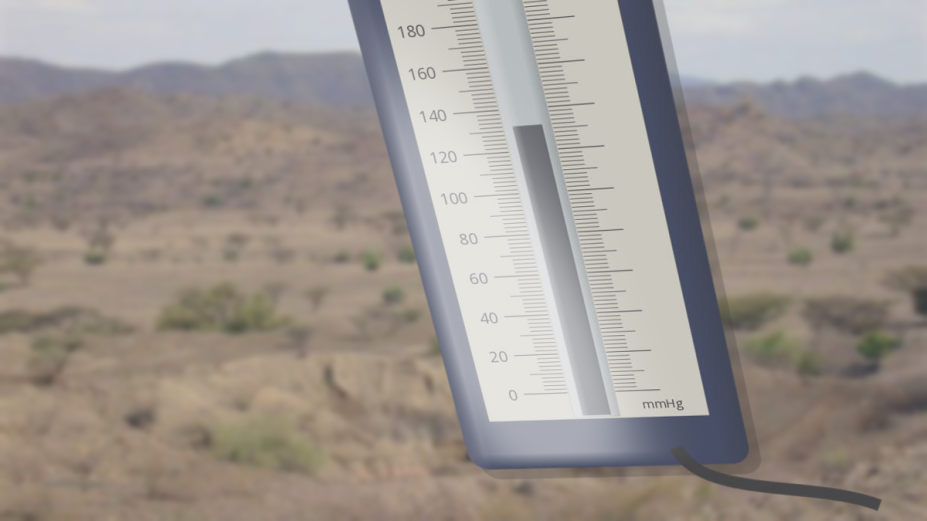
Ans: 132 mmHg
